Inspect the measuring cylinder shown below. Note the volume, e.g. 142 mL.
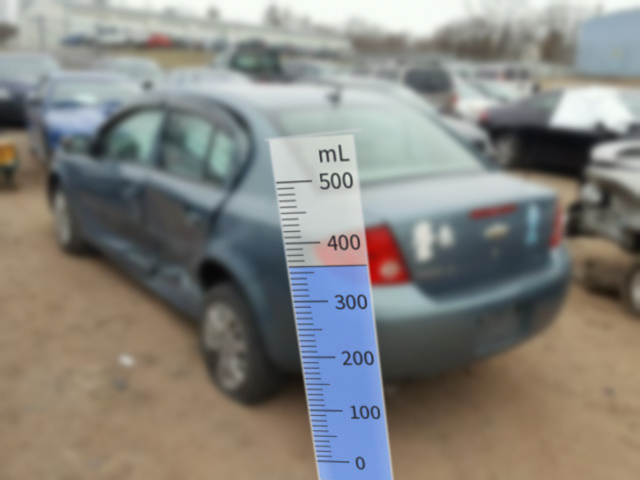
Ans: 360 mL
